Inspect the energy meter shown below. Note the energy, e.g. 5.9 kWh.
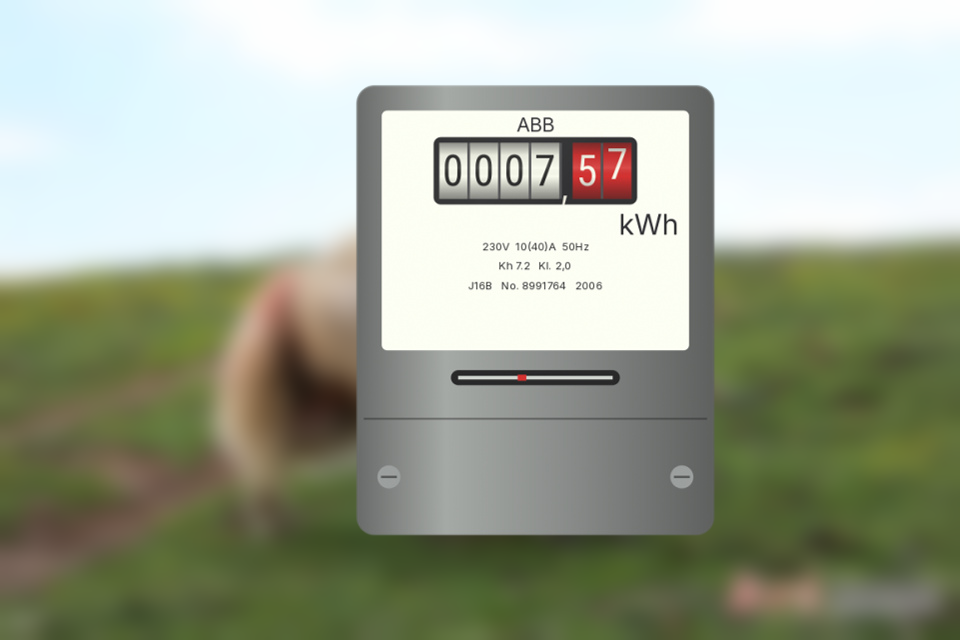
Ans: 7.57 kWh
